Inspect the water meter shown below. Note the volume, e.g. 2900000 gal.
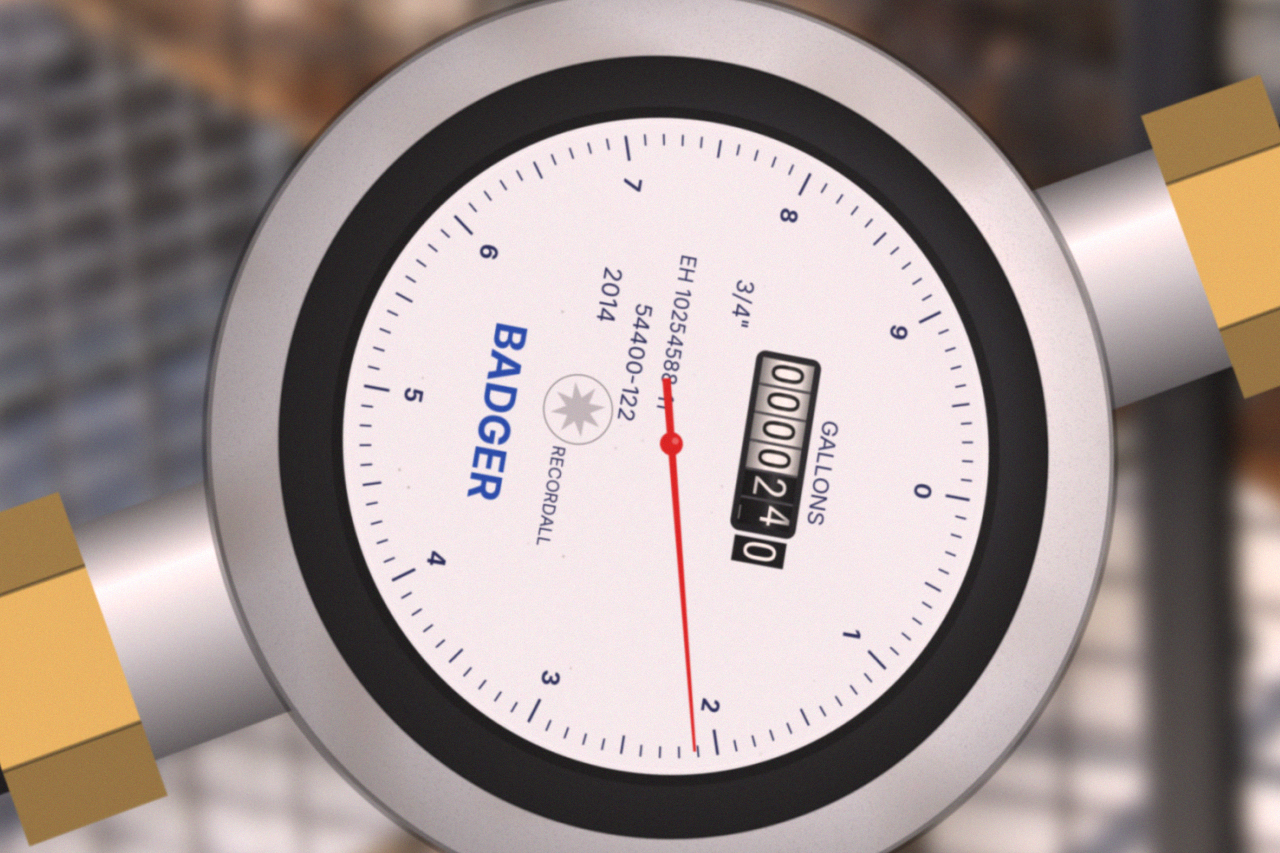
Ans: 242.1 gal
